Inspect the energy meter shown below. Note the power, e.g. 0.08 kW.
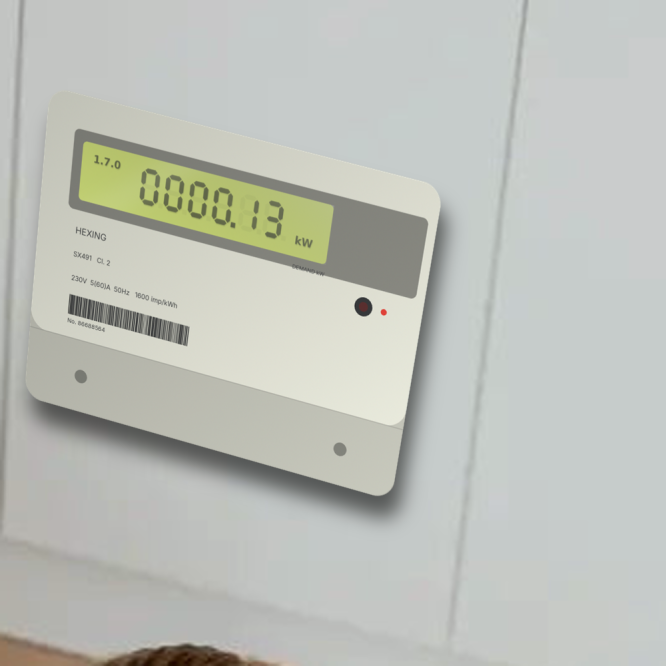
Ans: 0.13 kW
